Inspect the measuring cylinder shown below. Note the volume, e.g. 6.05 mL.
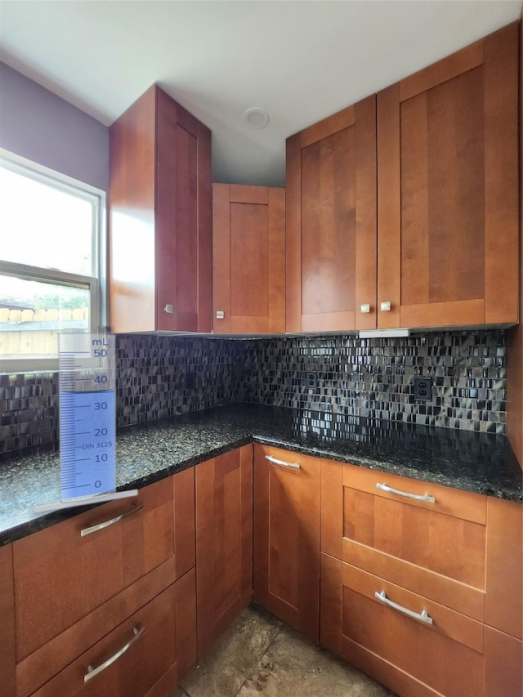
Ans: 35 mL
